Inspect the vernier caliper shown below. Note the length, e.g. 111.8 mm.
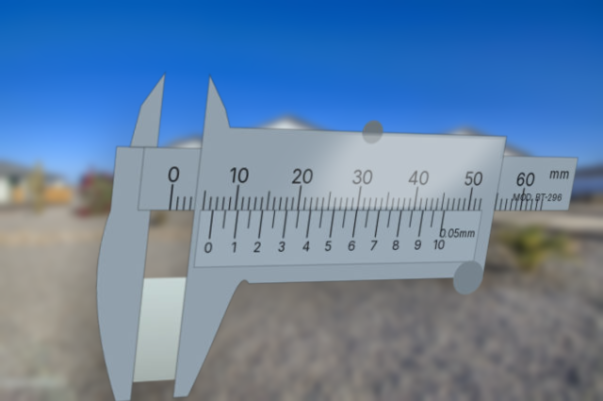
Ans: 6.5 mm
